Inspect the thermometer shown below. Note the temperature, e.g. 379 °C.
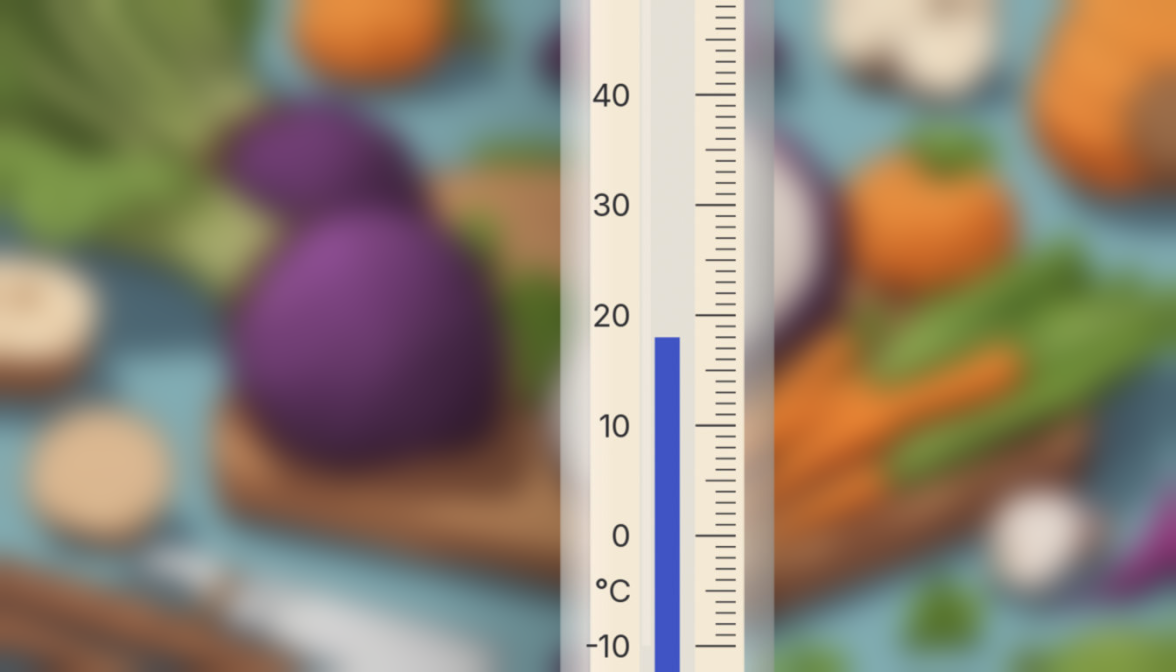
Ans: 18 °C
